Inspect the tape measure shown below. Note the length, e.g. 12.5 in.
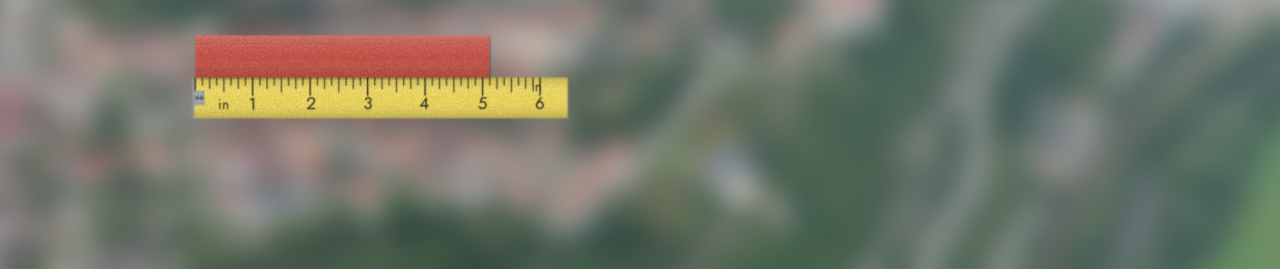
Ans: 5.125 in
